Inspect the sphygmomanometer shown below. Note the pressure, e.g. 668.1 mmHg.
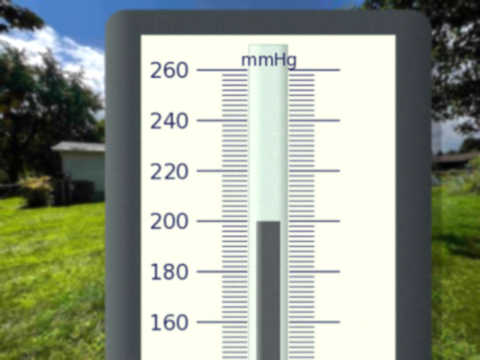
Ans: 200 mmHg
